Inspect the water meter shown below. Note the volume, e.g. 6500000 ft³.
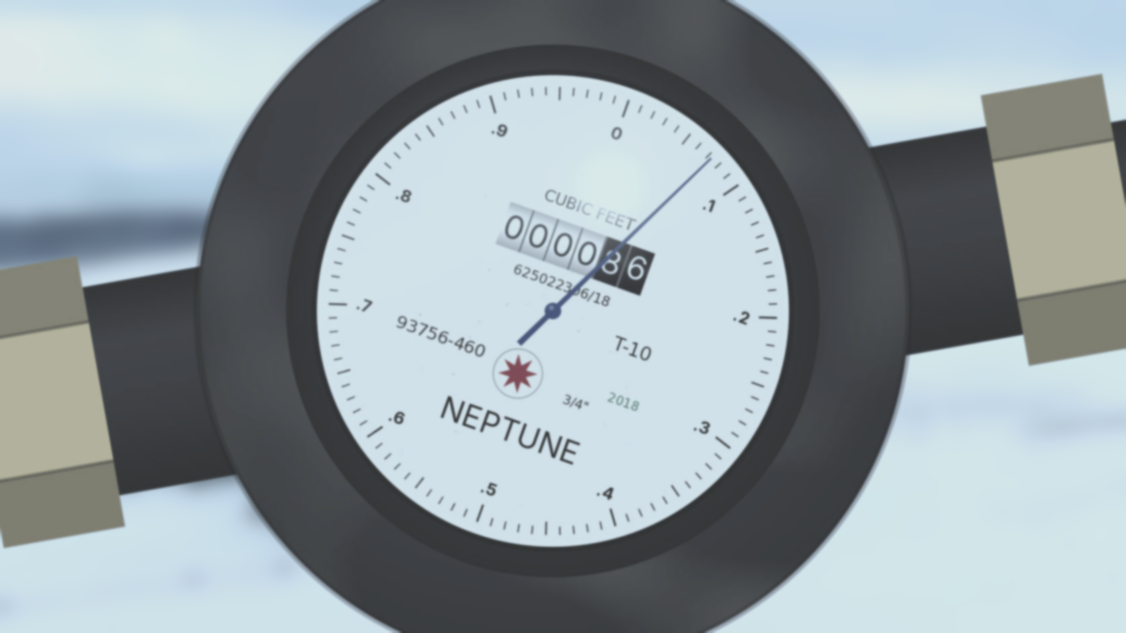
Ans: 86.07 ft³
